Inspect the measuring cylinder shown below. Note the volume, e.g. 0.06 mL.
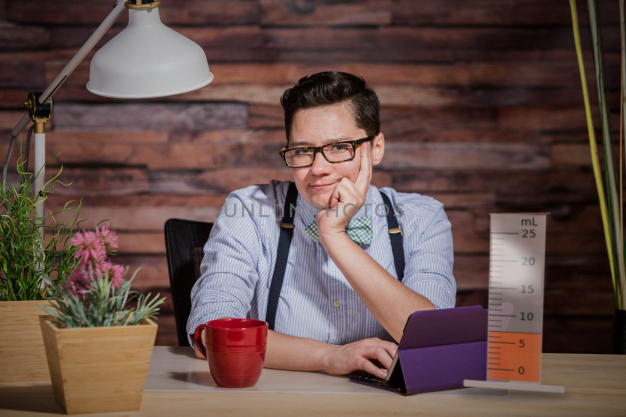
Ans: 7 mL
